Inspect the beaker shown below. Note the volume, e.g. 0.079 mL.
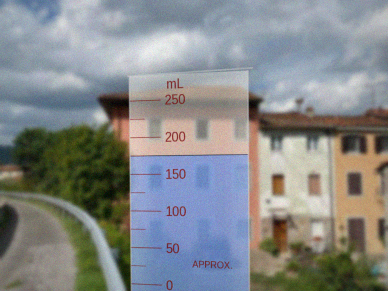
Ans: 175 mL
